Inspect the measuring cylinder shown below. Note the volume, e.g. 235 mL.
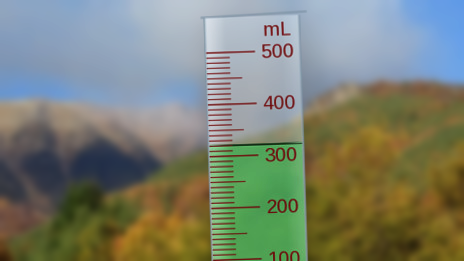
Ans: 320 mL
